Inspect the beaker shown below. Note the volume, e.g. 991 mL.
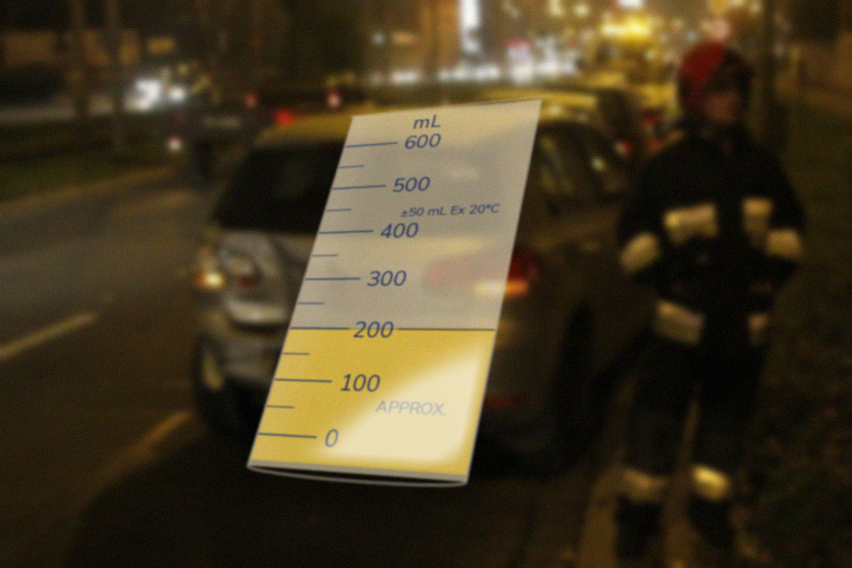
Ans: 200 mL
